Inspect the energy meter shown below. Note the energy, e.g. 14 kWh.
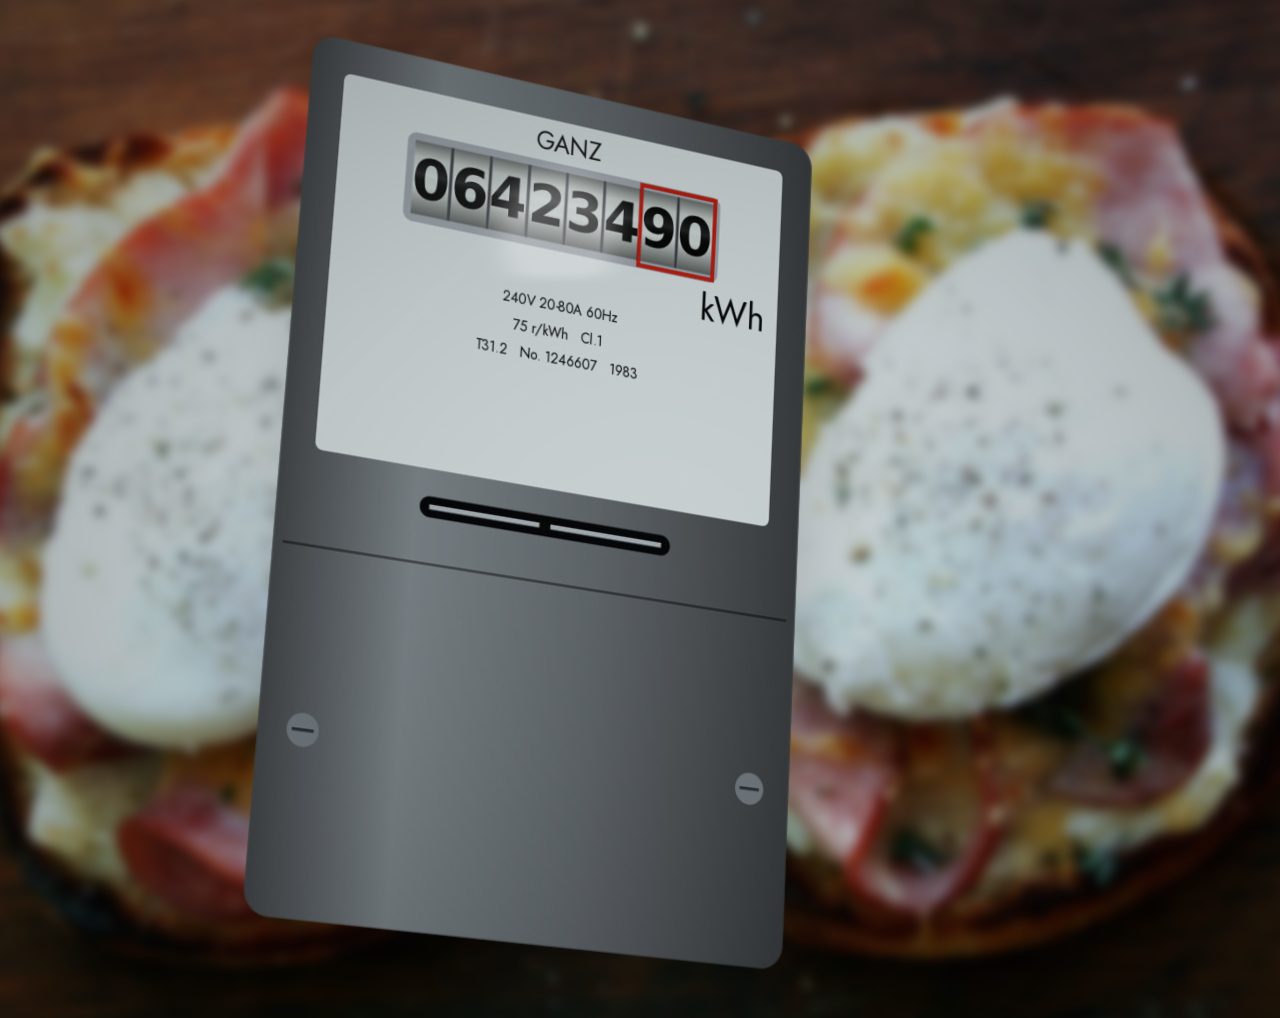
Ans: 64234.90 kWh
